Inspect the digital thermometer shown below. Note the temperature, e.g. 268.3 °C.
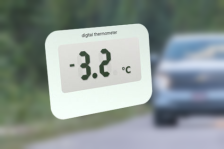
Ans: -3.2 °C
